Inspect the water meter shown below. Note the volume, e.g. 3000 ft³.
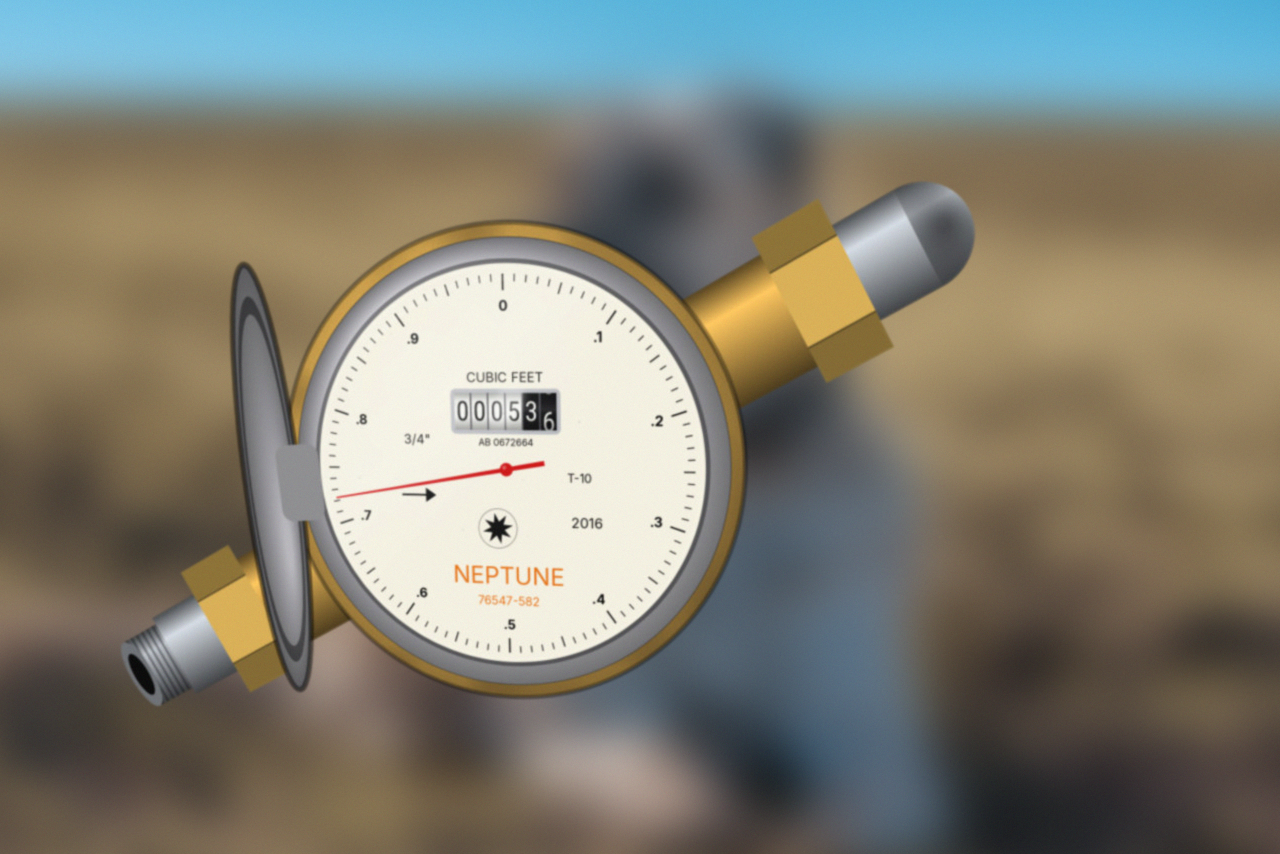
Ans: 535.72 ft³
